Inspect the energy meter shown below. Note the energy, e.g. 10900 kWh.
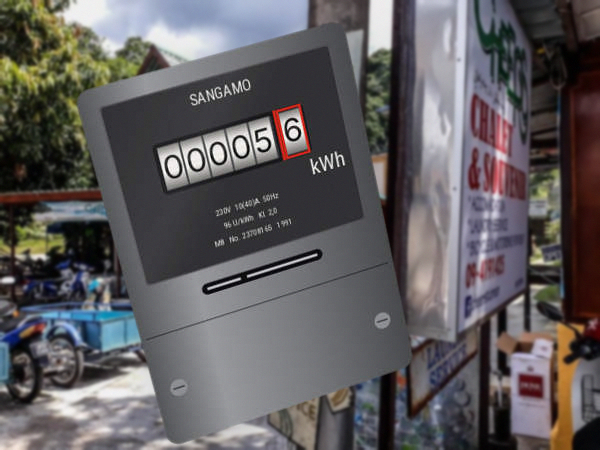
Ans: 5.6 kWh
